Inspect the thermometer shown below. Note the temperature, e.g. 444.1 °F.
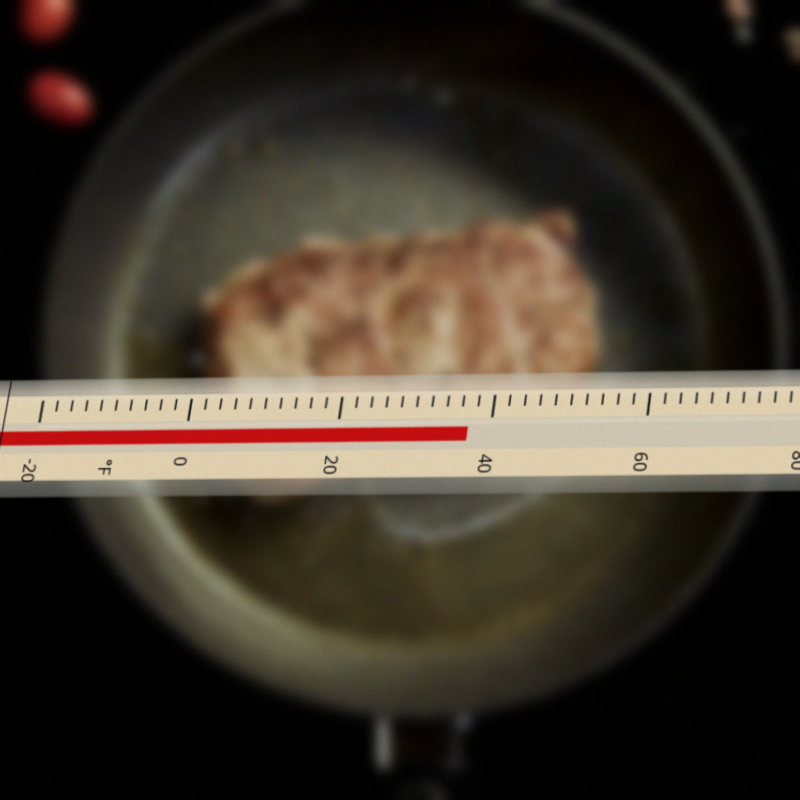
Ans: 37 °F
